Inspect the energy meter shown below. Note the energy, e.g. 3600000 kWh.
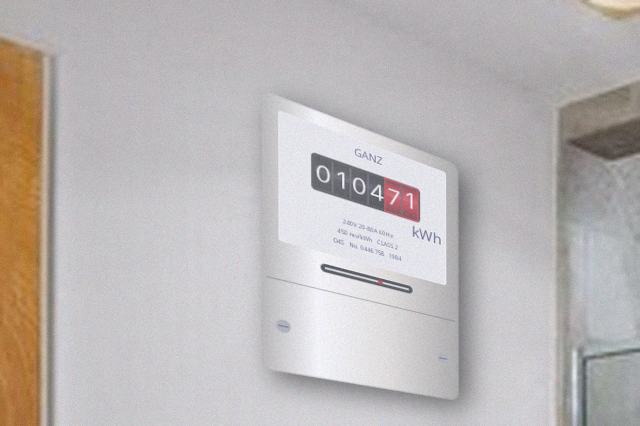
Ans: 104.71 kWh
